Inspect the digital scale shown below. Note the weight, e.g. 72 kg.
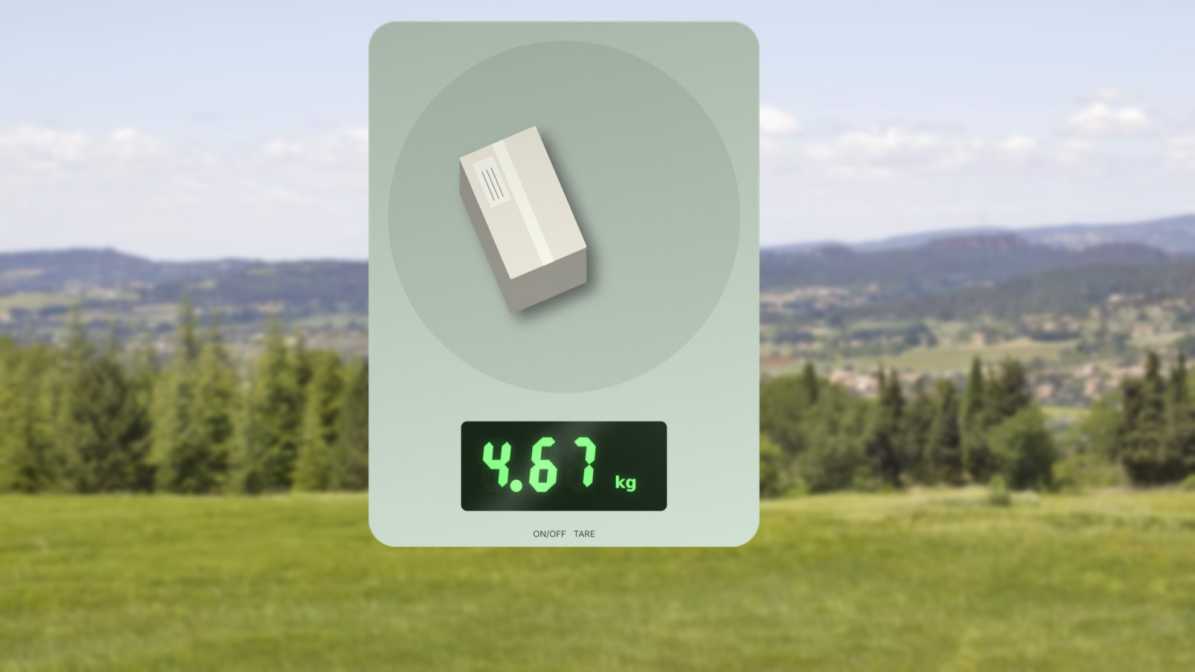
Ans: 4.67 kg
